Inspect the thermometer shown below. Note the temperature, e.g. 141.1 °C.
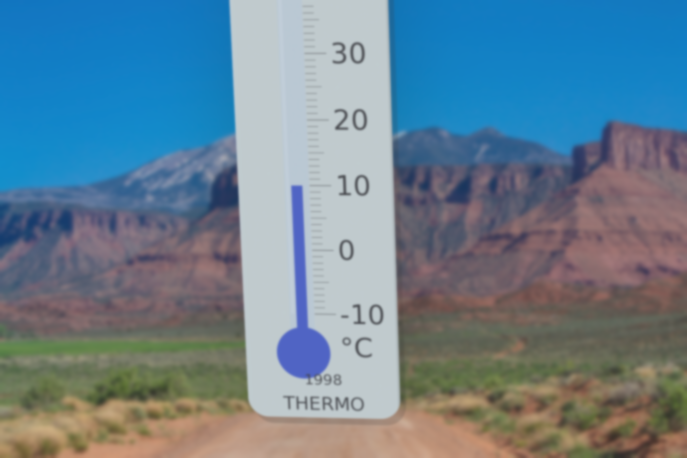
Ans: 10 °C
